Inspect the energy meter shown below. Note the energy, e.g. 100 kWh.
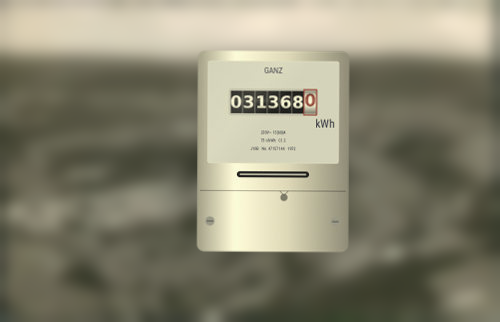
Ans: 31368.0 kWh
